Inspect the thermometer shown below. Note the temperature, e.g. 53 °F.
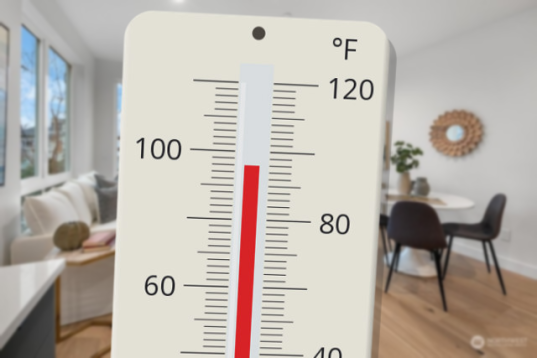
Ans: 96 °F
